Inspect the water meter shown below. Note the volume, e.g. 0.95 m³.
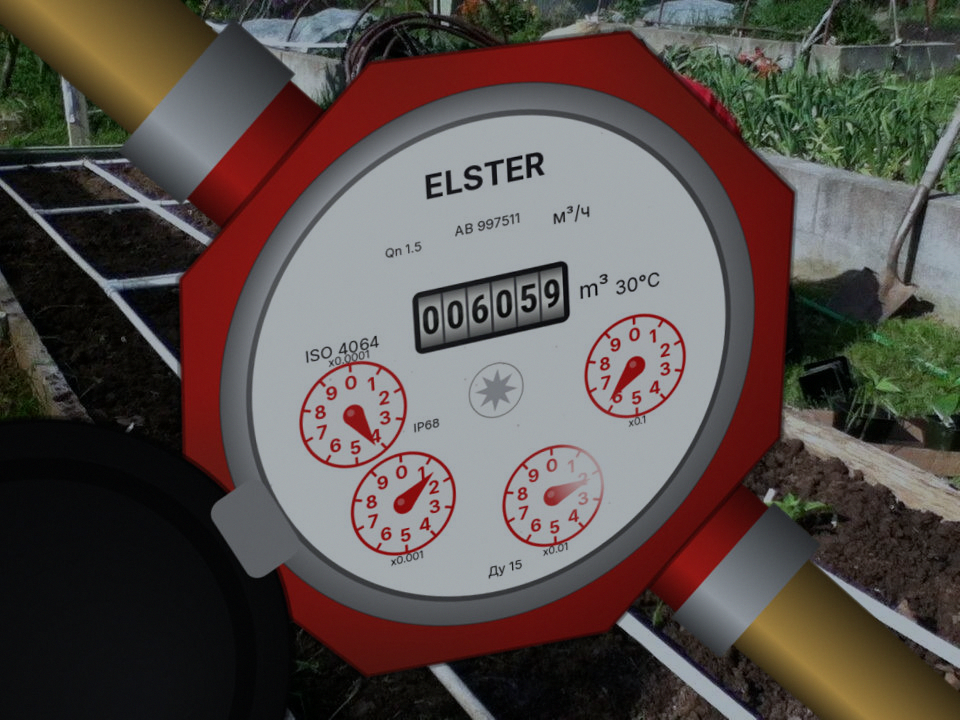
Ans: 6059.6214 m³
